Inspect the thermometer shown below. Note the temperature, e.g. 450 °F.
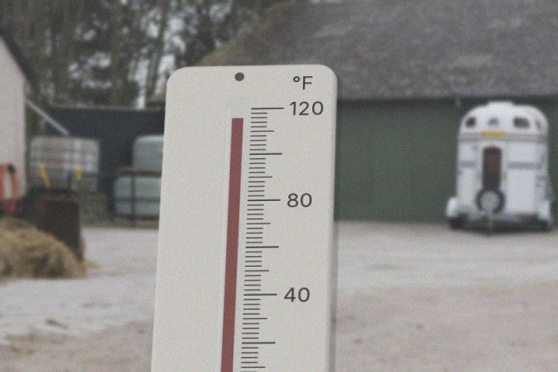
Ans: 116 °F
